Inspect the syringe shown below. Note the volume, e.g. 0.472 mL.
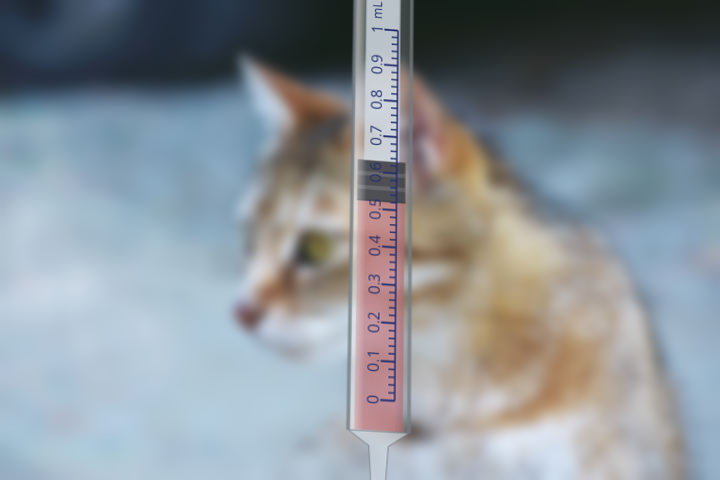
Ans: 0.52 mL
